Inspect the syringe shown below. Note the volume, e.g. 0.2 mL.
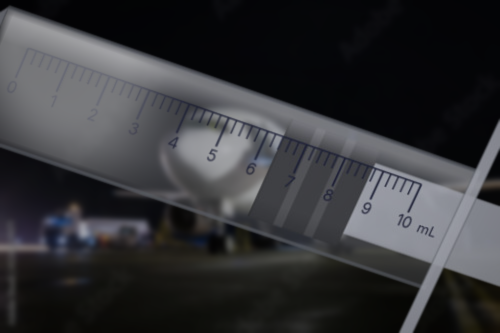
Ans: 6.4 mL
